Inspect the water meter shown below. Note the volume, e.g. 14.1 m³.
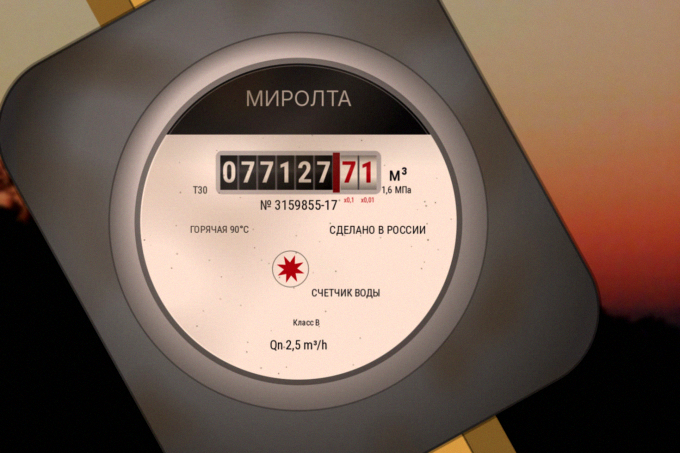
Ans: 77127.71 m³
